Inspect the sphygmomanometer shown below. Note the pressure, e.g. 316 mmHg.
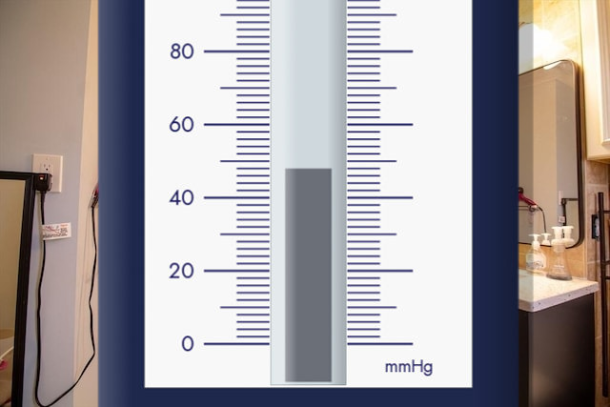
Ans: 48 mmHg
